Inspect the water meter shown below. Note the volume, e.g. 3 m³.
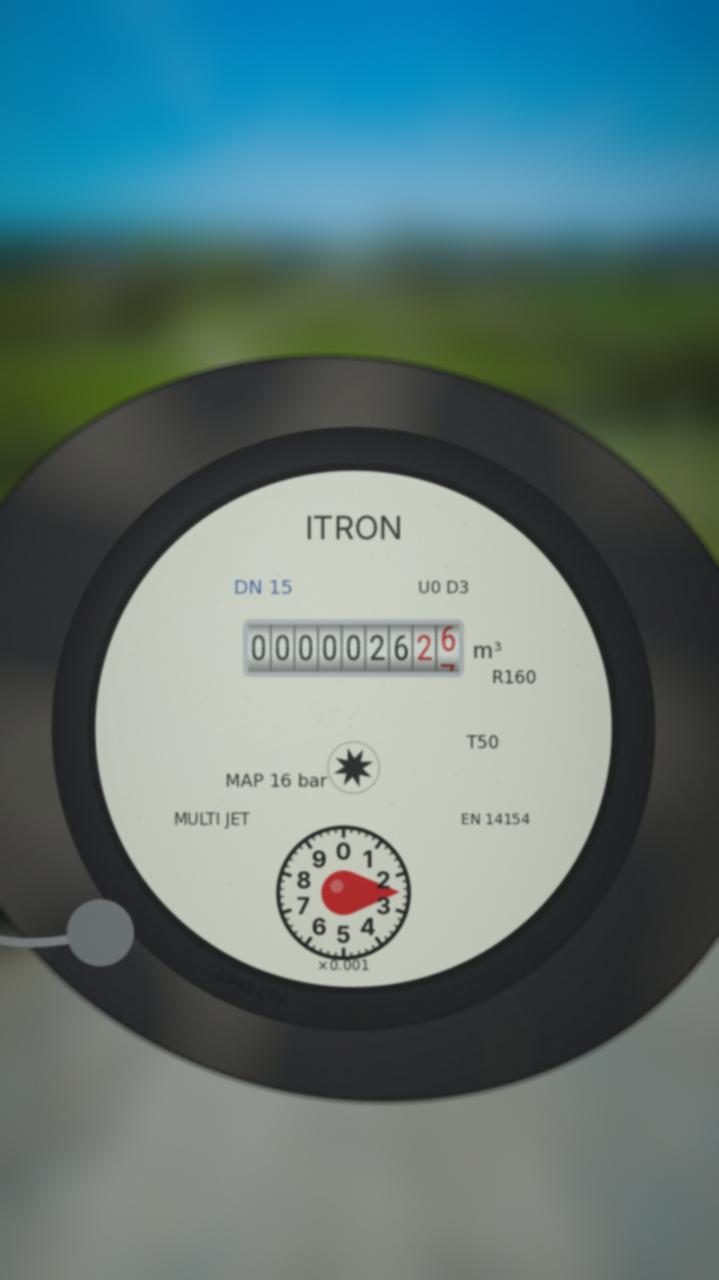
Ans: 26.262 m³
